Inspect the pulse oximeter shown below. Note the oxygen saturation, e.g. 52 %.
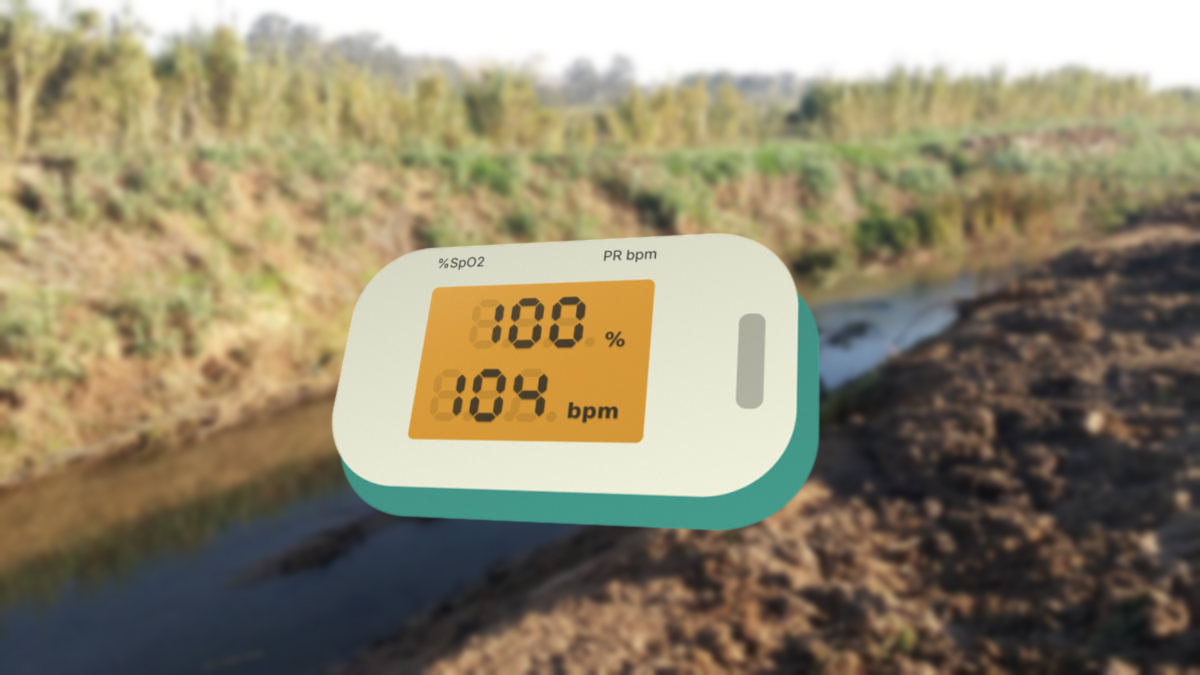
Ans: 100 %
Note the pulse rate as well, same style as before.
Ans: 104 bpm
